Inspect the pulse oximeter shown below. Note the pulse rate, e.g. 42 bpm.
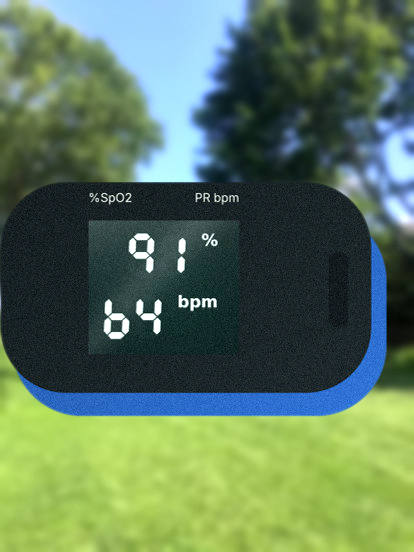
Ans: 64 bpm
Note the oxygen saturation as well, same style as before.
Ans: 91 %
